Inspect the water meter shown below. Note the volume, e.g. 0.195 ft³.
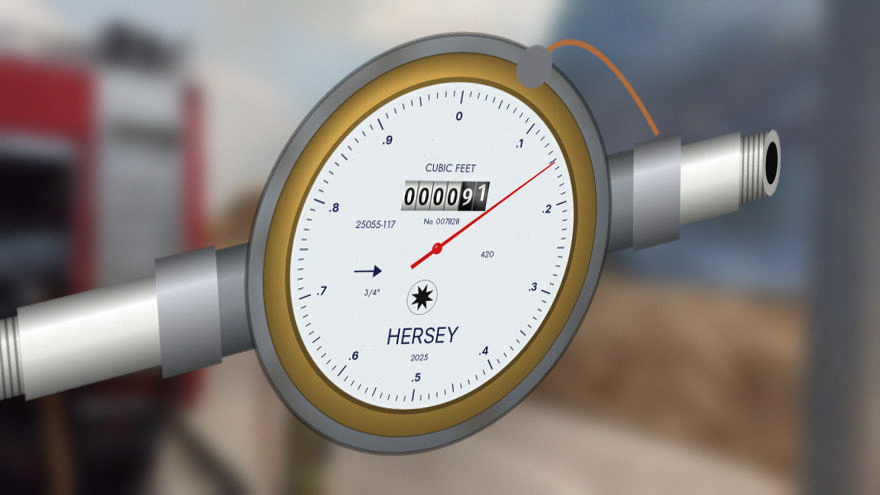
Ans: 91.15 ft³
